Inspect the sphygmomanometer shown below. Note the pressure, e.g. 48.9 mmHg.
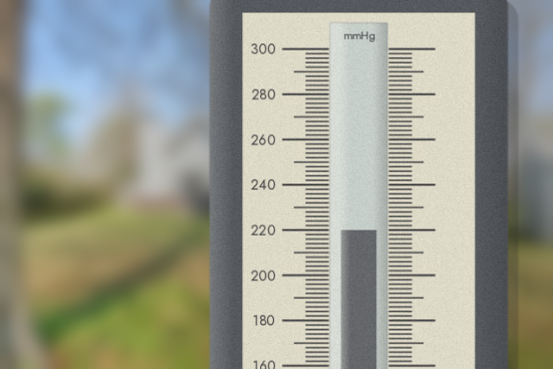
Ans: 220 mmHg
